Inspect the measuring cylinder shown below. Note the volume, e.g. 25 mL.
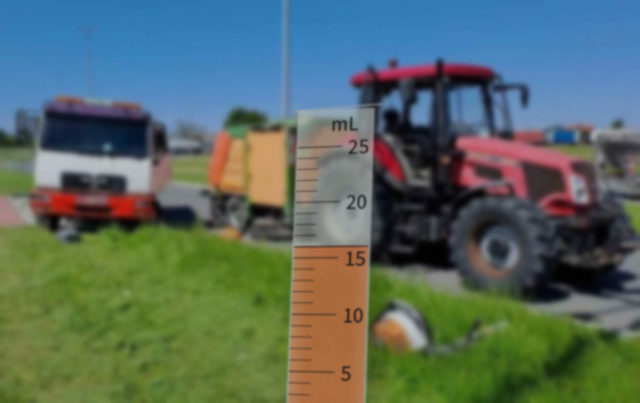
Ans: 16 mL
